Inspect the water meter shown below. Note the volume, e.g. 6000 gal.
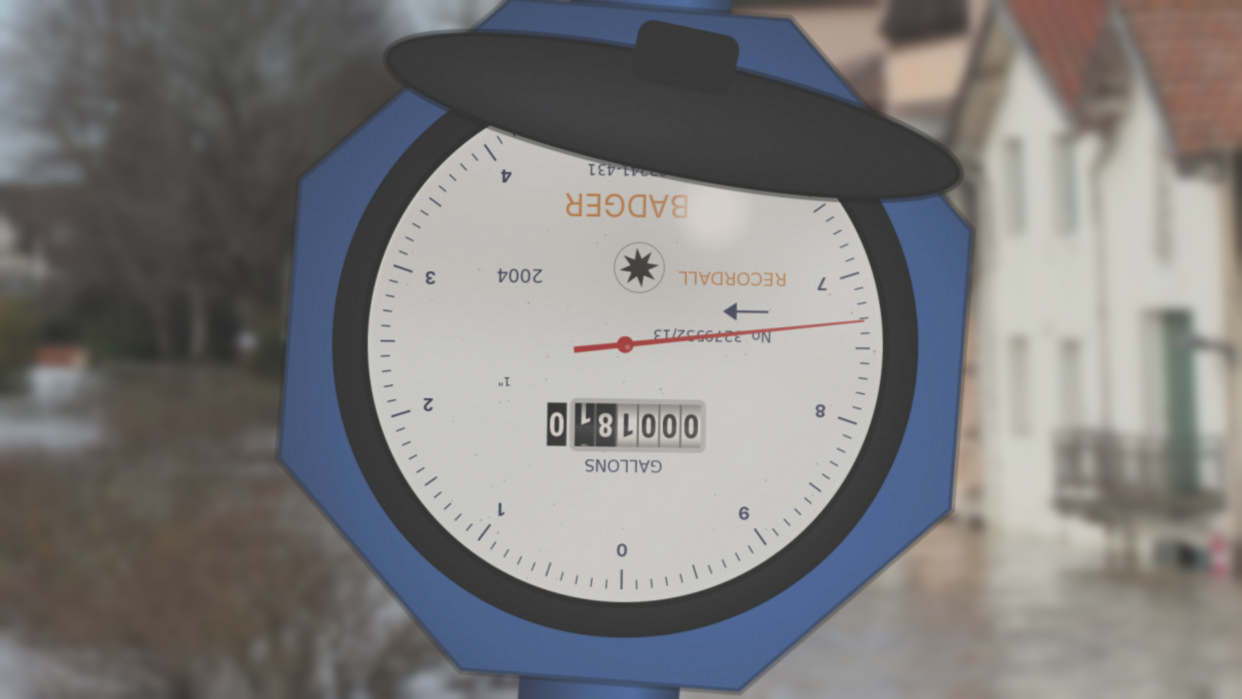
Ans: 1807.3 gal
